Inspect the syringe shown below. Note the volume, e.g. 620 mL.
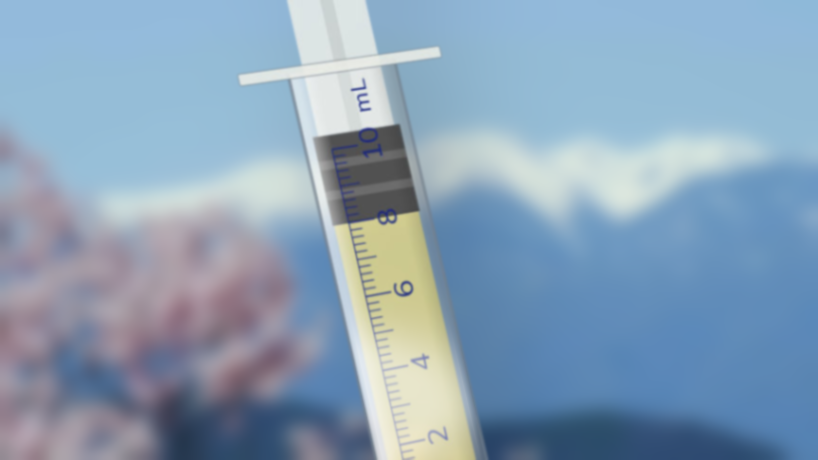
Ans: 8 mL
